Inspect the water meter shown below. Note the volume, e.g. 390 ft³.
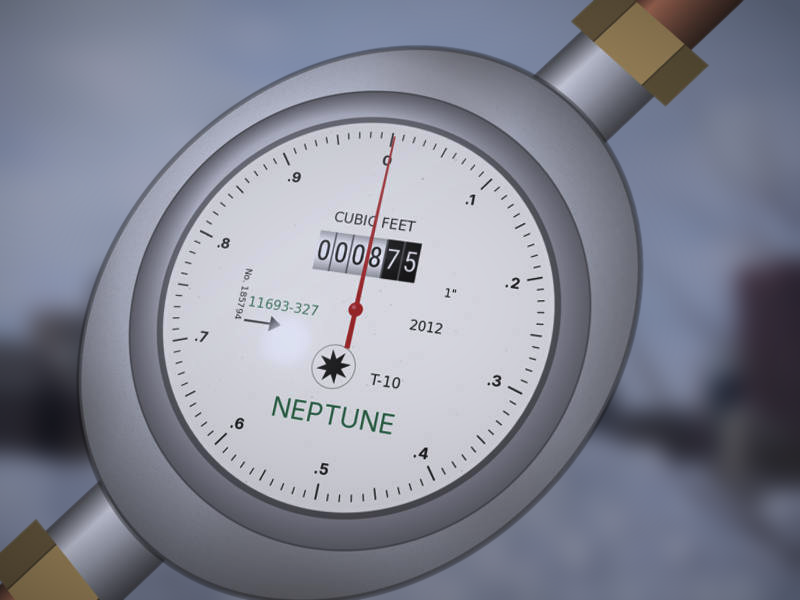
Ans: 875.00 ft³
